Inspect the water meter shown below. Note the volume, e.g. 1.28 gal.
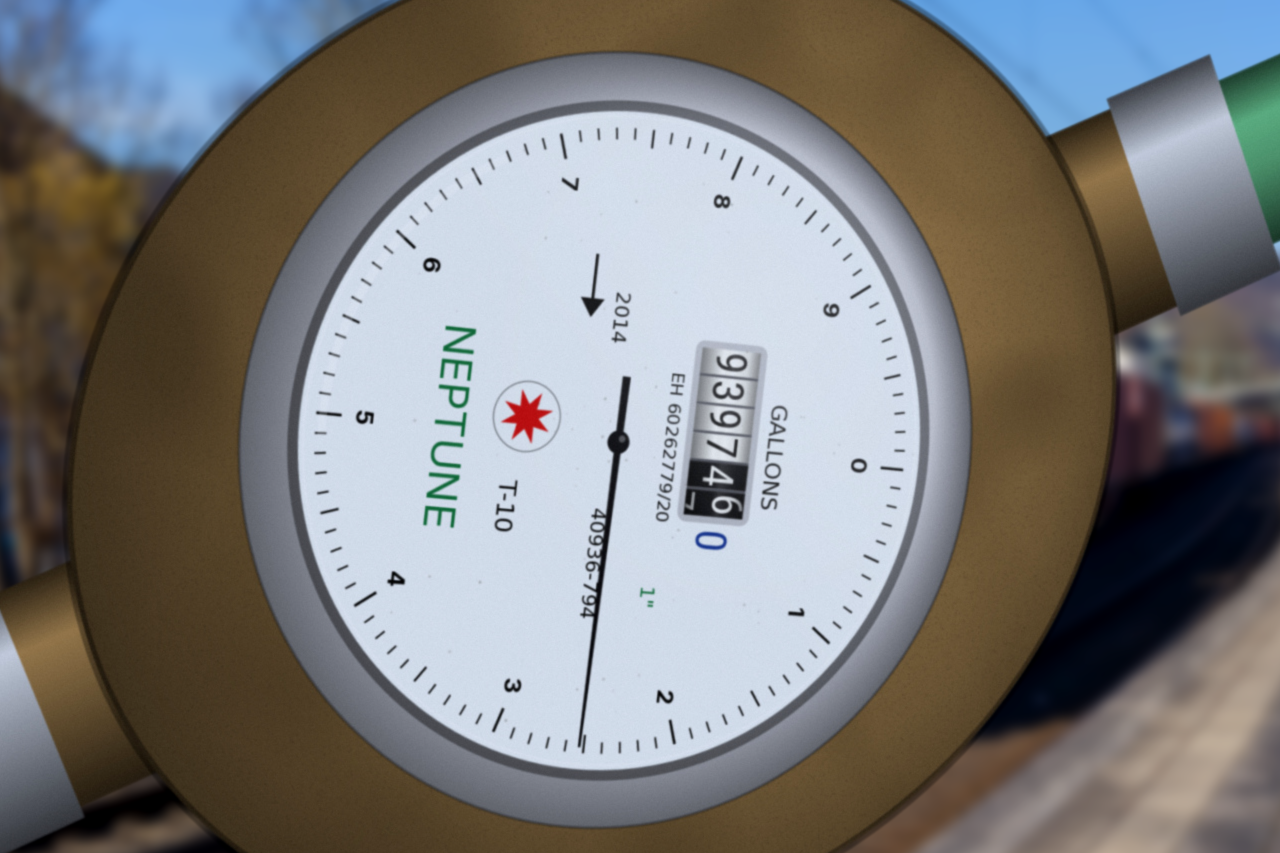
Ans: 9397462.5 gal
